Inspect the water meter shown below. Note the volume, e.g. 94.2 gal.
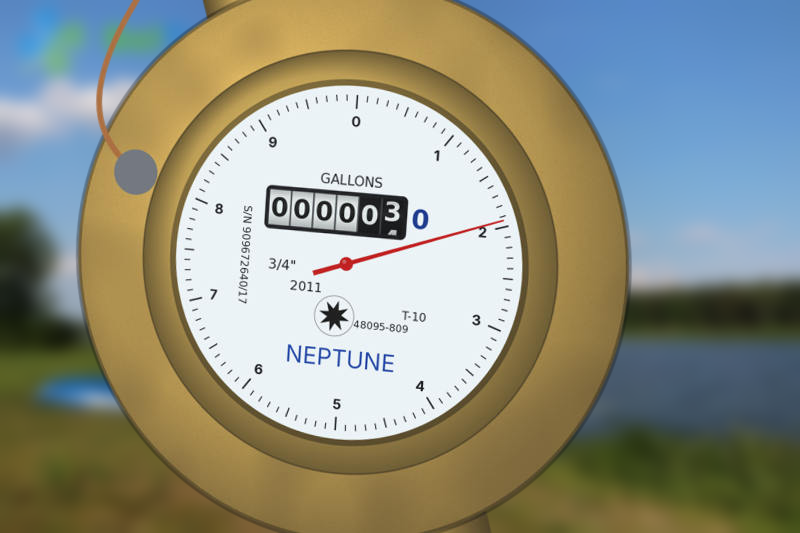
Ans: 31.9 gal
